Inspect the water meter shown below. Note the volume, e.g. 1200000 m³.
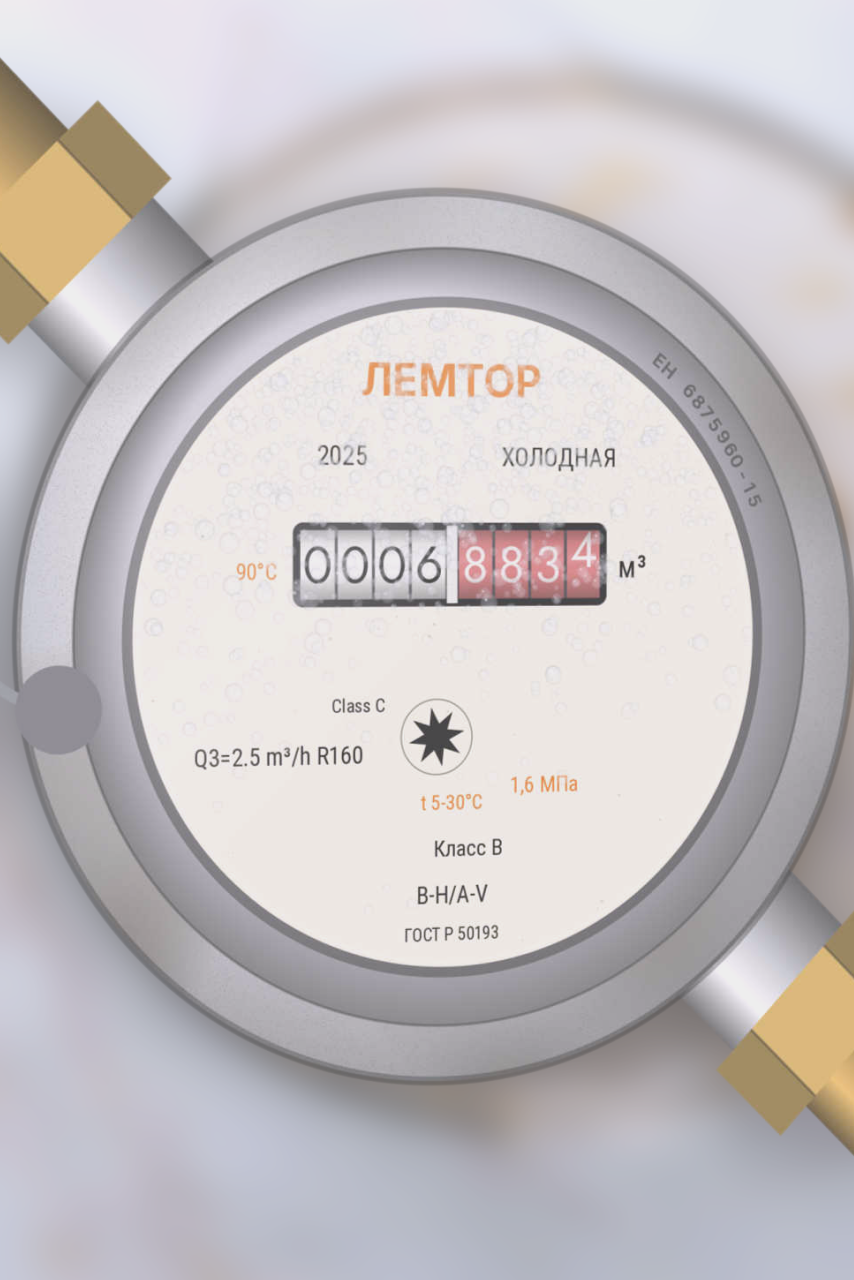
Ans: 6.8834 m³
